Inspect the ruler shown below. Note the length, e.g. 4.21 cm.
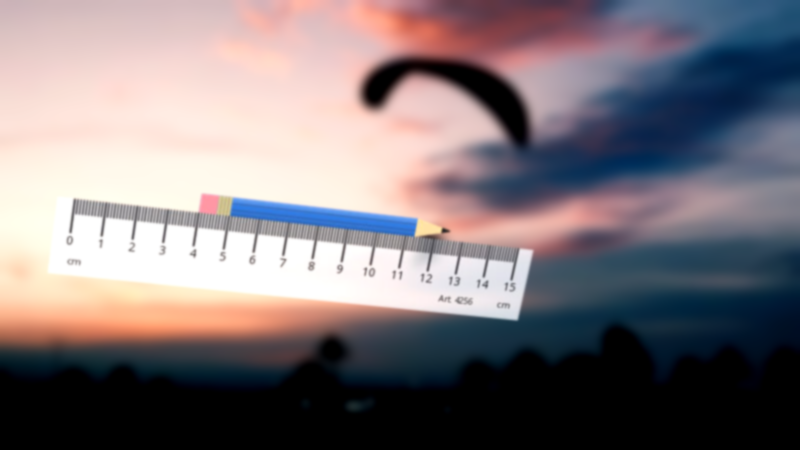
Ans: 8.5 cm
